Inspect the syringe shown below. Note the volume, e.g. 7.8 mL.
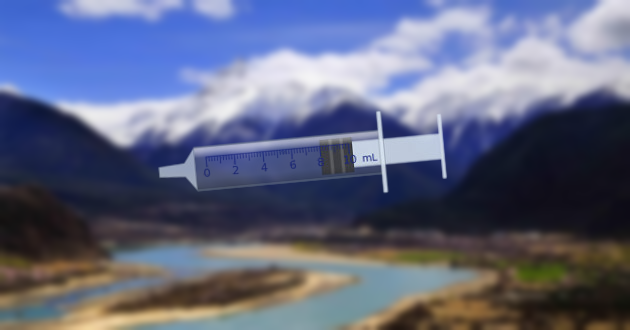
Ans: 8 mL
